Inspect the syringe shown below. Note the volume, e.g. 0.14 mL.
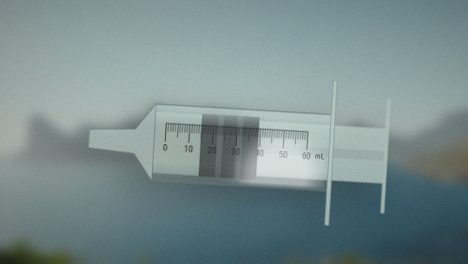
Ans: 15 mL
